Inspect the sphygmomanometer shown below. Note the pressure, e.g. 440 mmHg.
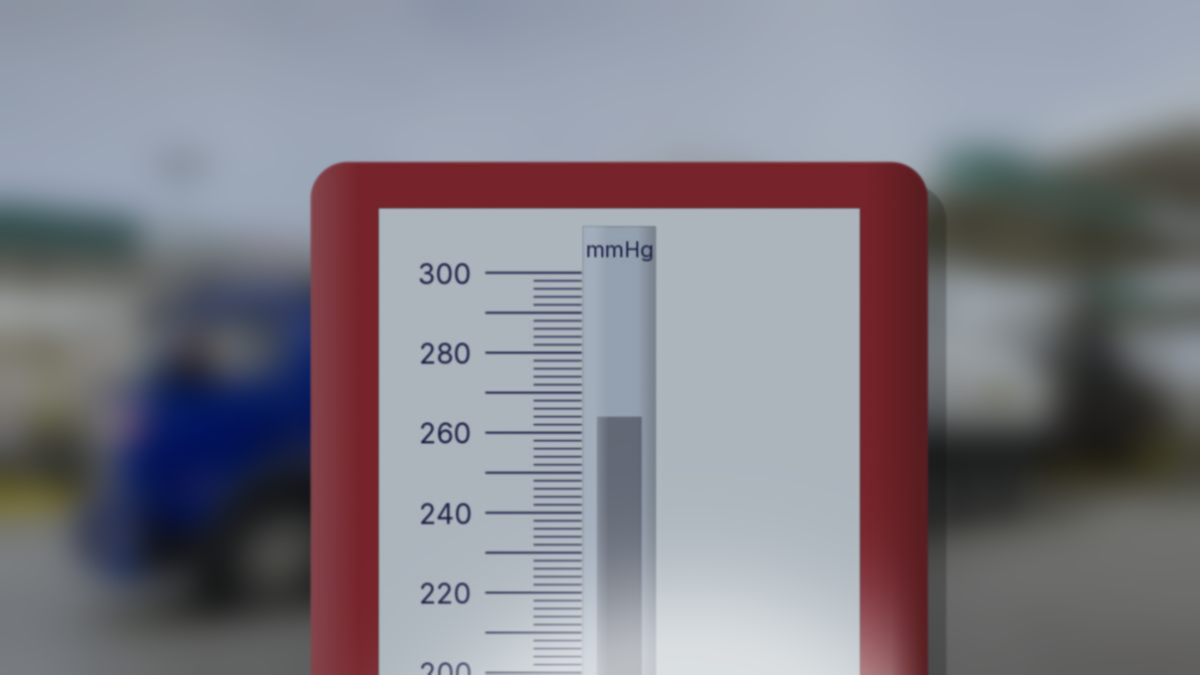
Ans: 264 mmHg
